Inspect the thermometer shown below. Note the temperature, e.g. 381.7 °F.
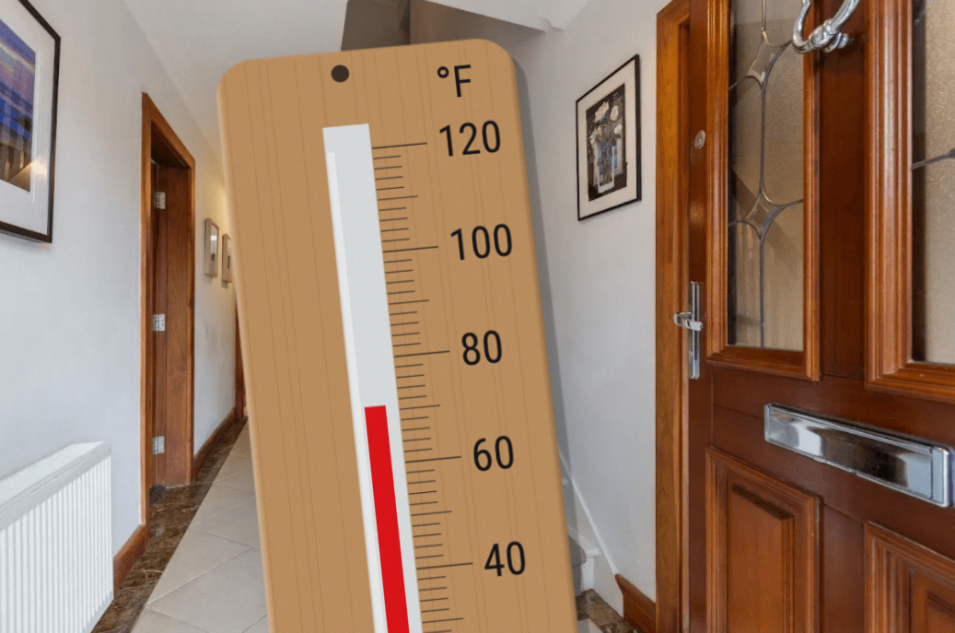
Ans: 71 °F
